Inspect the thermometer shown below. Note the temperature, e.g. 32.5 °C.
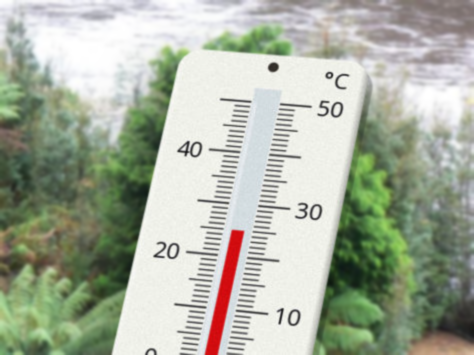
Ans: 25 °C
